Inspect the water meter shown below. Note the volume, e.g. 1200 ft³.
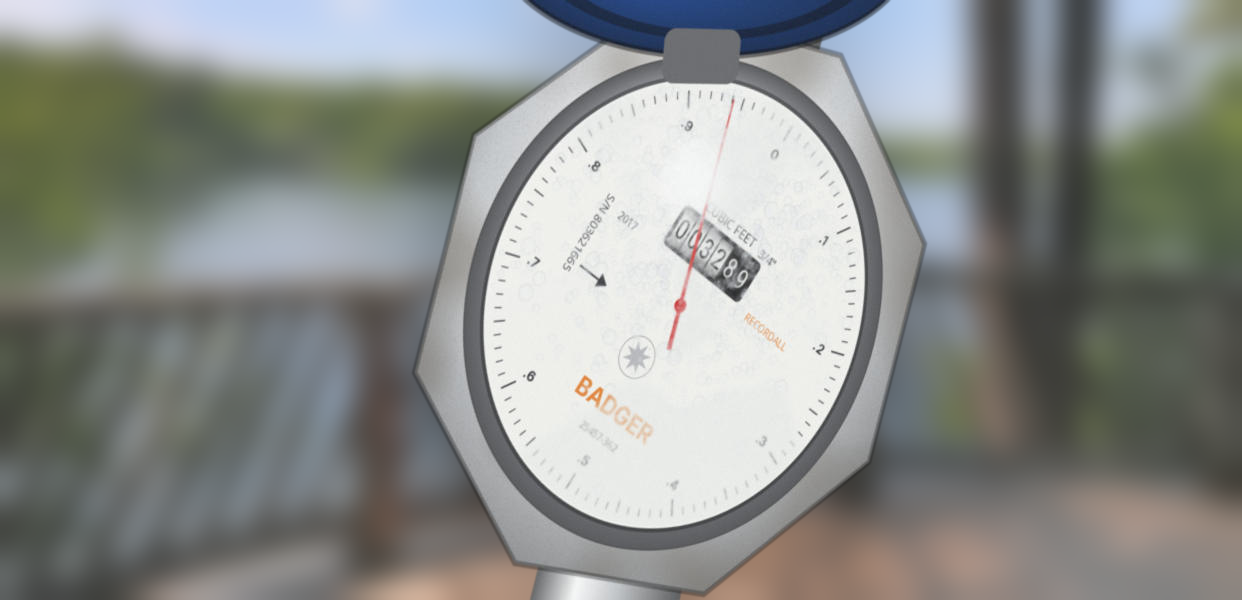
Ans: 3288.94 ft³
